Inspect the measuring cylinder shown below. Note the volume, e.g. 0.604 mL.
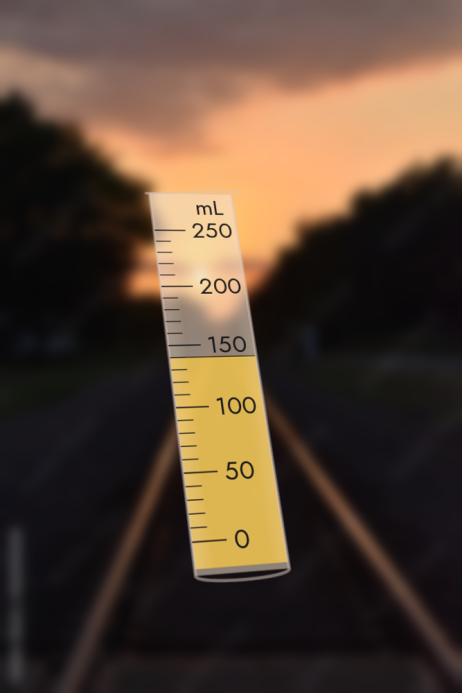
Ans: 140 mL
